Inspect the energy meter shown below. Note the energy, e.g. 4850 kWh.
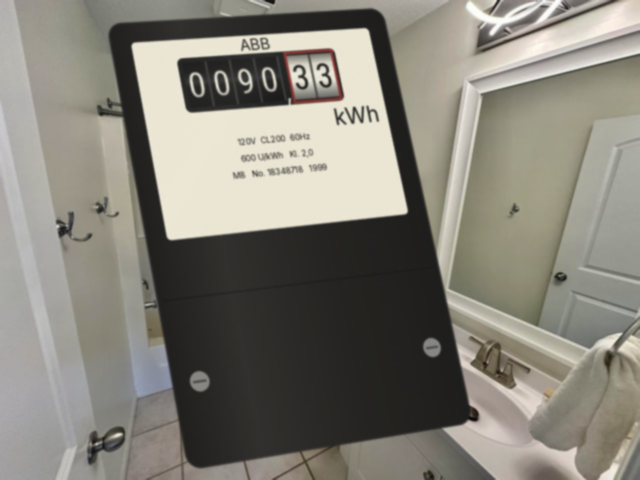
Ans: 90.33 kWh
